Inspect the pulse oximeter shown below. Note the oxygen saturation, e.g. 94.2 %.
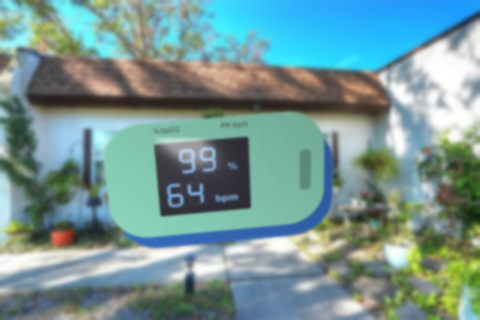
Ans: 99 %
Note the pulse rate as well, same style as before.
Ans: 64 bpm
